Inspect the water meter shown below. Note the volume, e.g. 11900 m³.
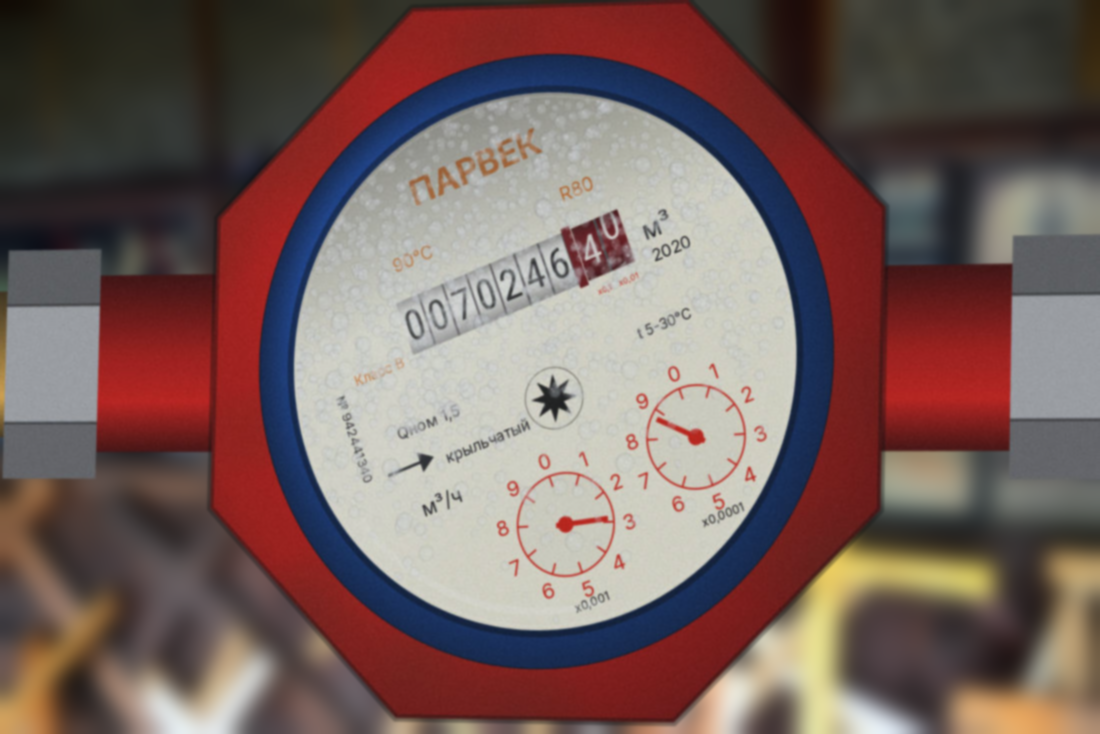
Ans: 70246.4028 m³
